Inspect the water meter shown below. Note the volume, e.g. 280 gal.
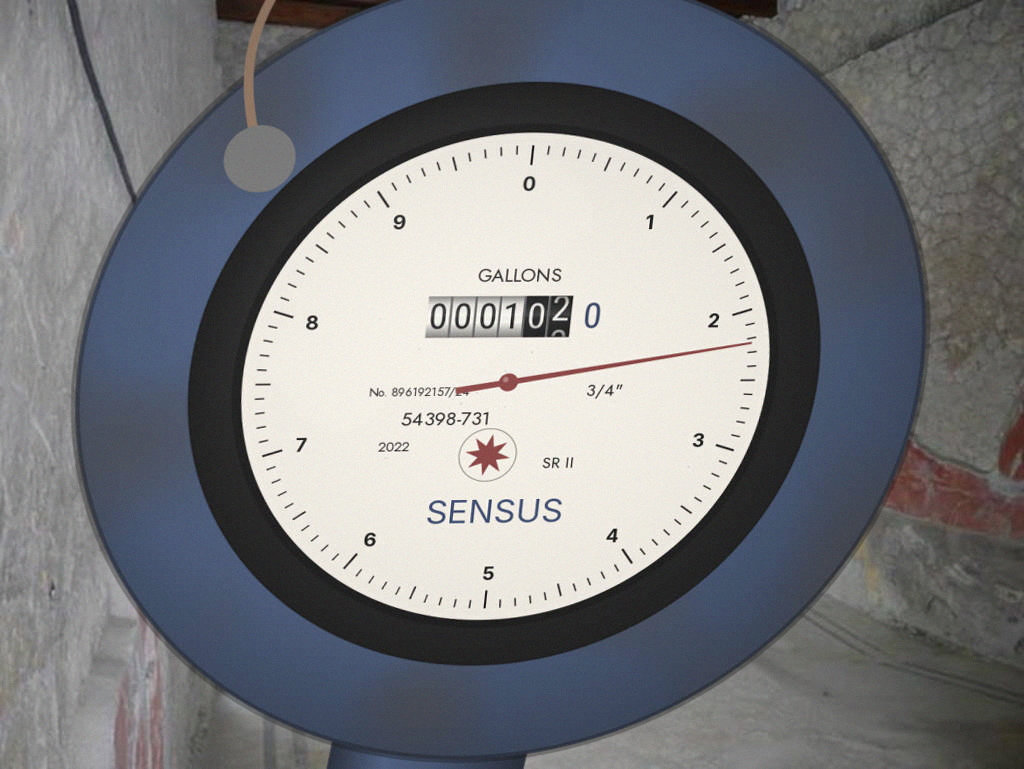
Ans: 1022.2 gal
